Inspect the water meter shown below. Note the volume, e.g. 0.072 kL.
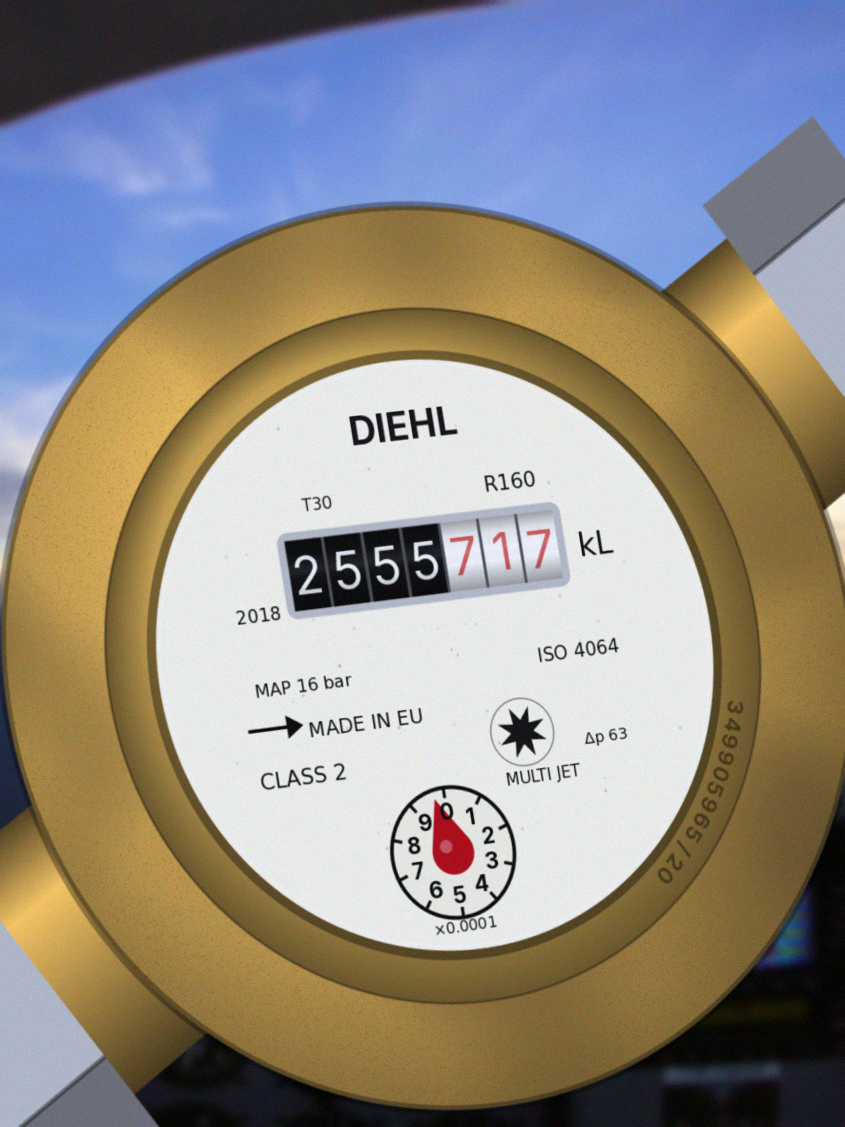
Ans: 2555.7169 kL
